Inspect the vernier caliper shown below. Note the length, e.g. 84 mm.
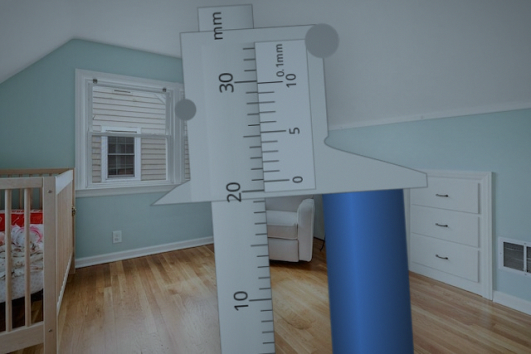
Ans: 20.8 mm
